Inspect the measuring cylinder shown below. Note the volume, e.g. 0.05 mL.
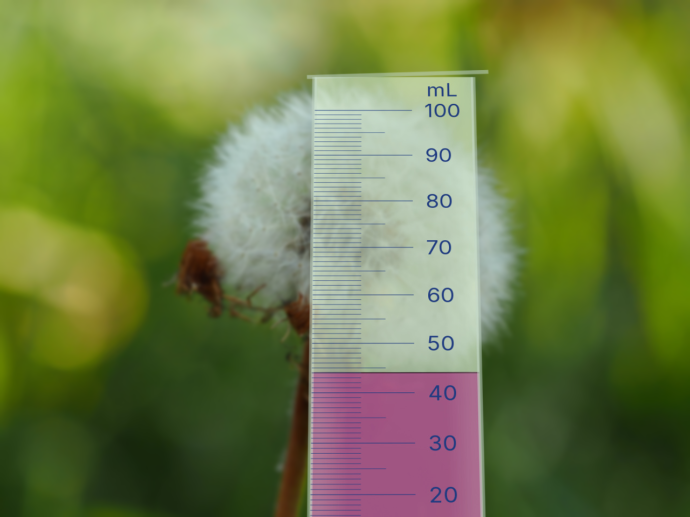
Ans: 44 mL
